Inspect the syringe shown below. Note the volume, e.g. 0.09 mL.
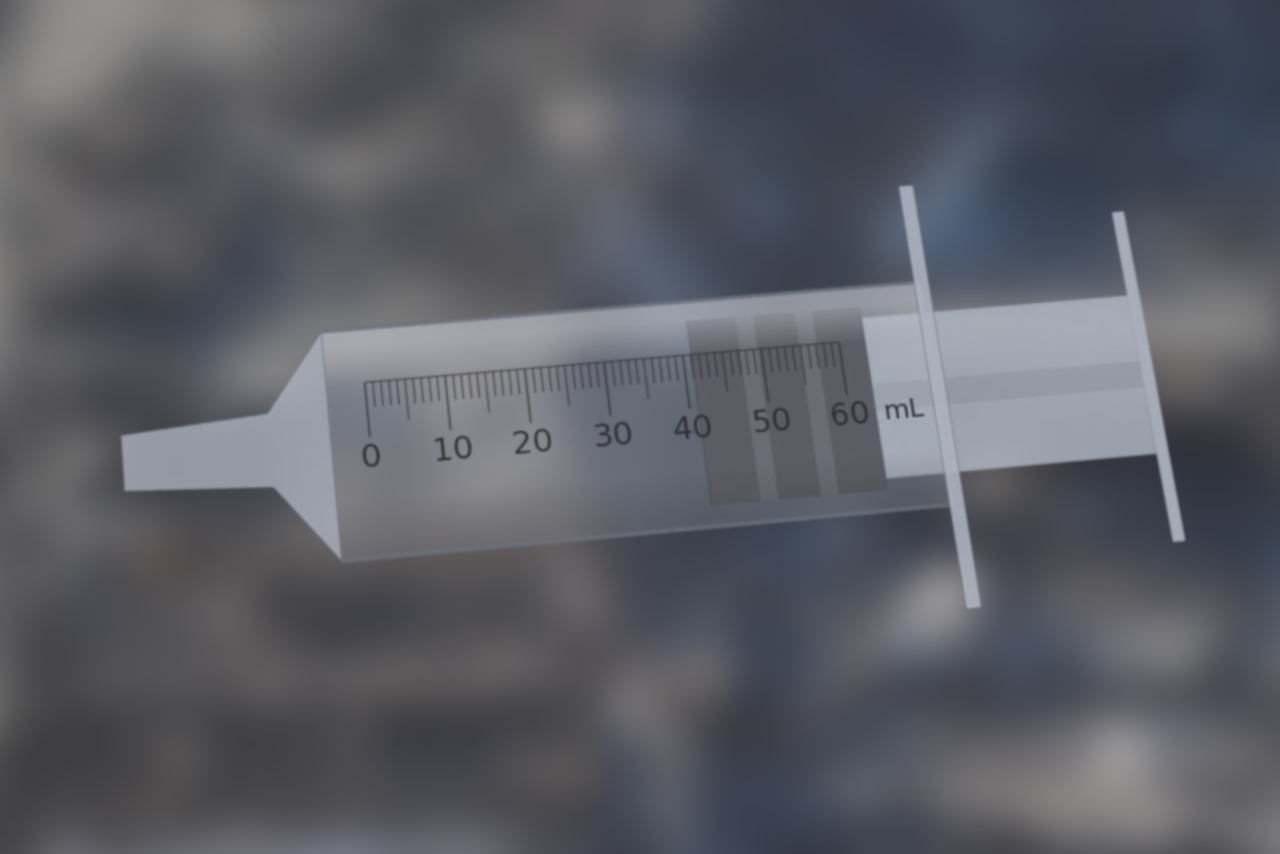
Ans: 41 mL
